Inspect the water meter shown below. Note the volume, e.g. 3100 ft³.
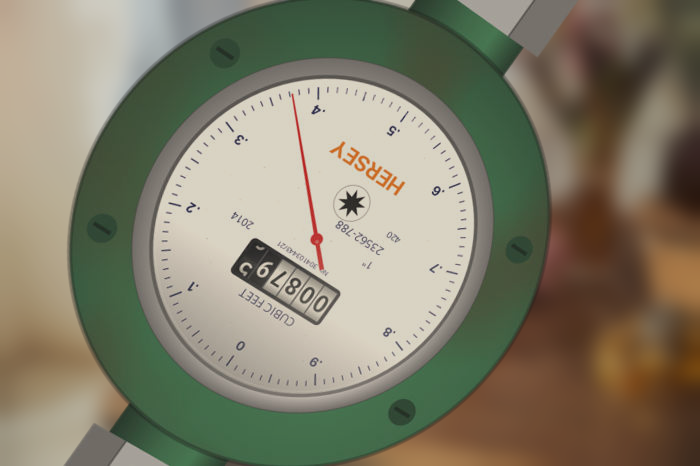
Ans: 8795.37 ft³
